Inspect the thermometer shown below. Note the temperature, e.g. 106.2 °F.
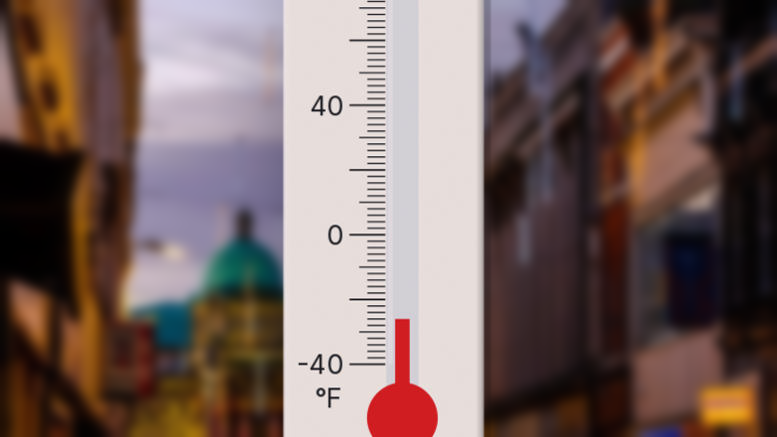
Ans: -26 °F
